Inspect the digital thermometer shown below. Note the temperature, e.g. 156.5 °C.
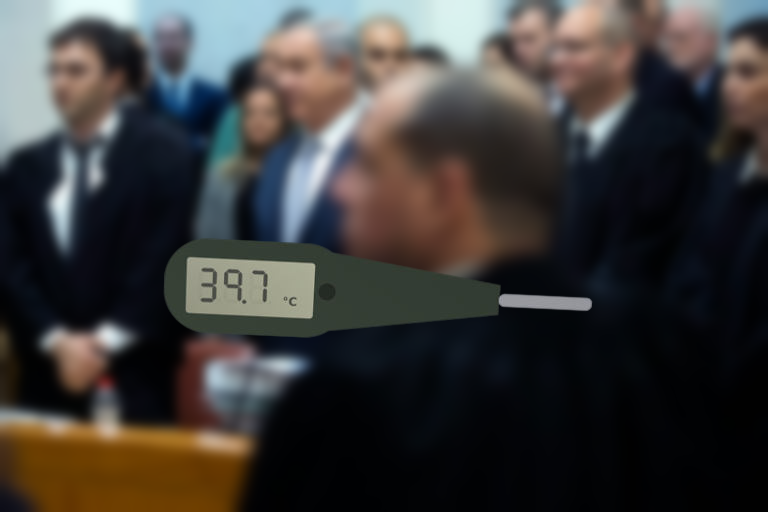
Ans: 39.7 °C
